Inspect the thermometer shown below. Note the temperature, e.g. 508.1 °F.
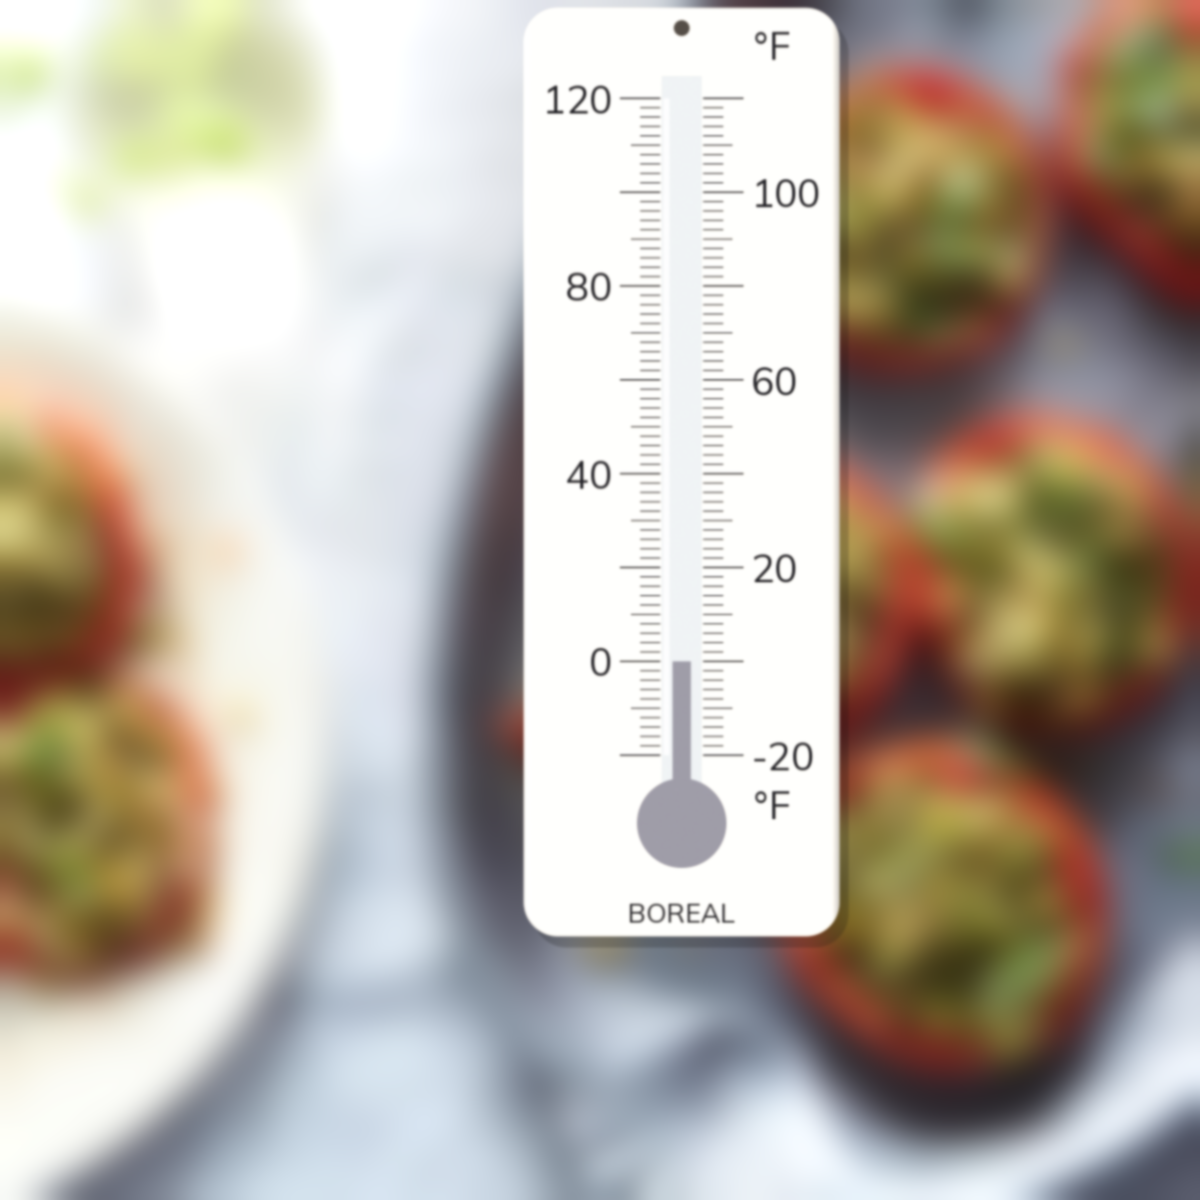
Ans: 0 °F
